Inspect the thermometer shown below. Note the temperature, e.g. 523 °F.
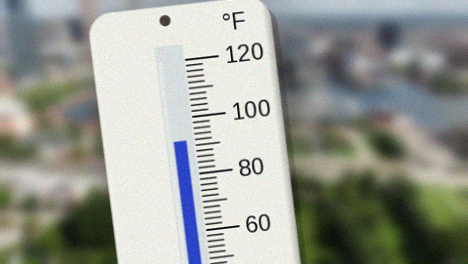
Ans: 92 °F
